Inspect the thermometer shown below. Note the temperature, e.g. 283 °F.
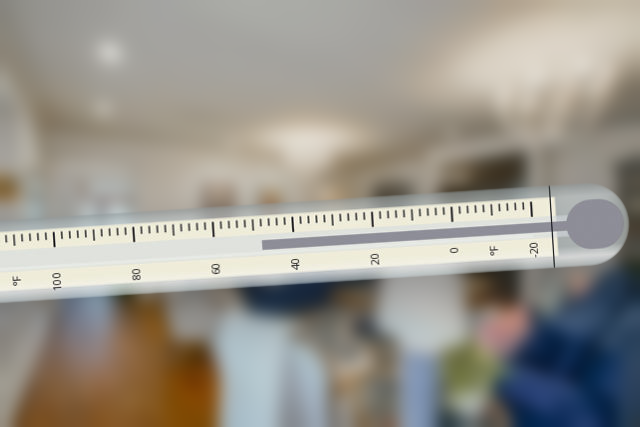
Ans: 48 °F
